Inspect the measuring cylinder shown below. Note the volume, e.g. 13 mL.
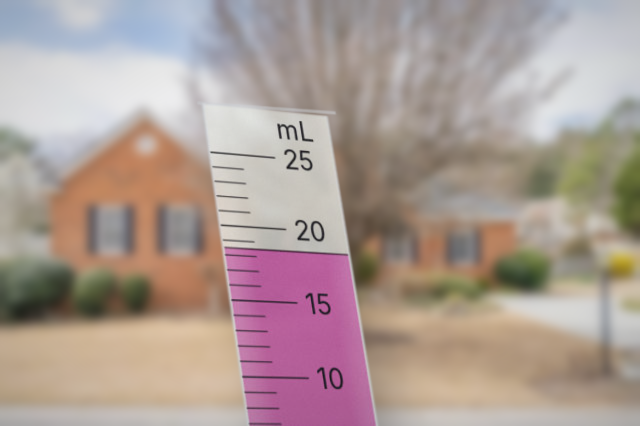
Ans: 18.5 mL
